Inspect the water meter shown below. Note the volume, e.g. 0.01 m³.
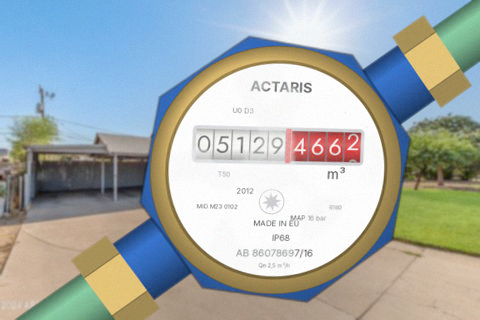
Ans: 5129.4662 m³
